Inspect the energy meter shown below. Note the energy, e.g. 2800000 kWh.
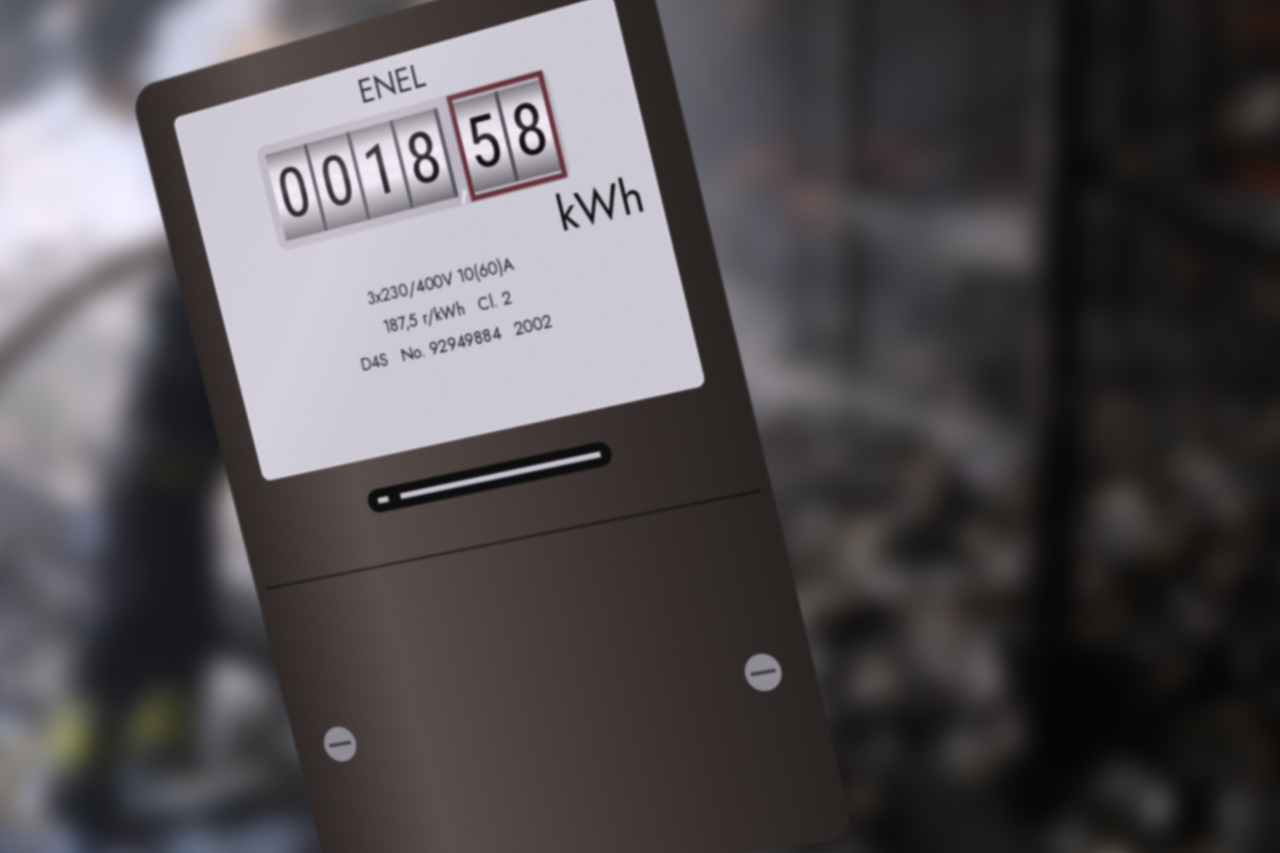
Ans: 18.58 kWh
